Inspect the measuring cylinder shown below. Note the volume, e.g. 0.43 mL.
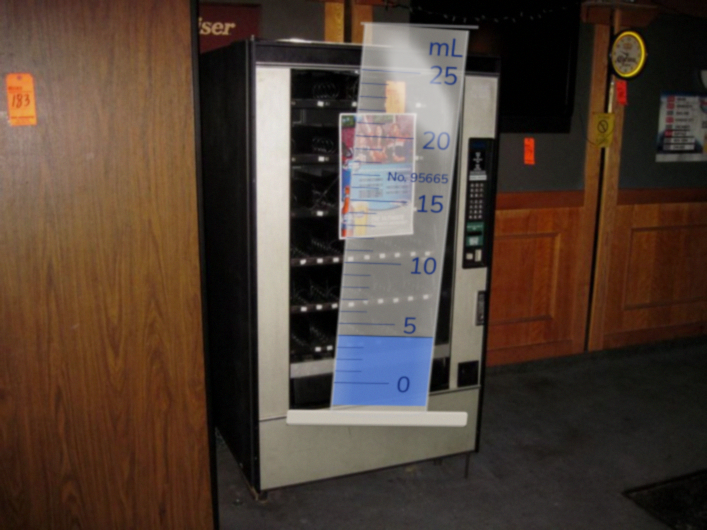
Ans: 4 mL
